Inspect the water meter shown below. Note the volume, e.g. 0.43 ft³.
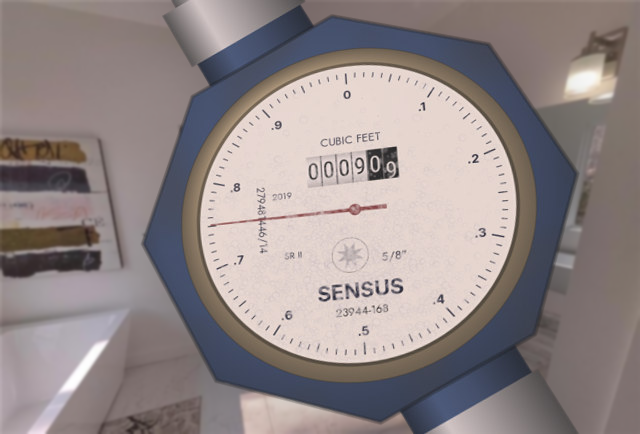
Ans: 908.75 ft³
